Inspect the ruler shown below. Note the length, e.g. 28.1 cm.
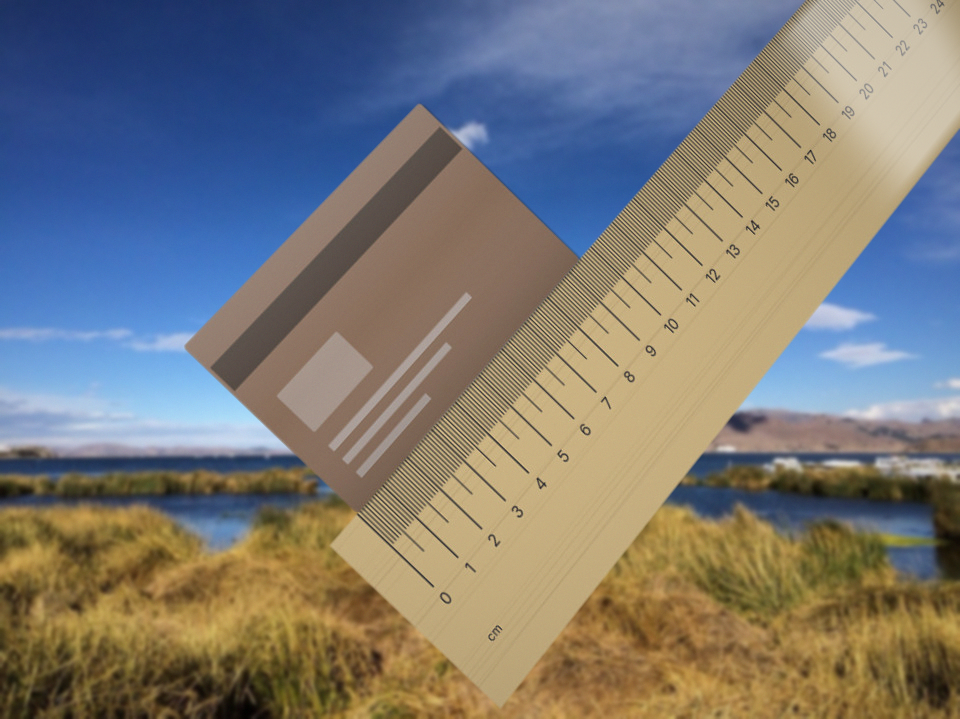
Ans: 9.5 cm
